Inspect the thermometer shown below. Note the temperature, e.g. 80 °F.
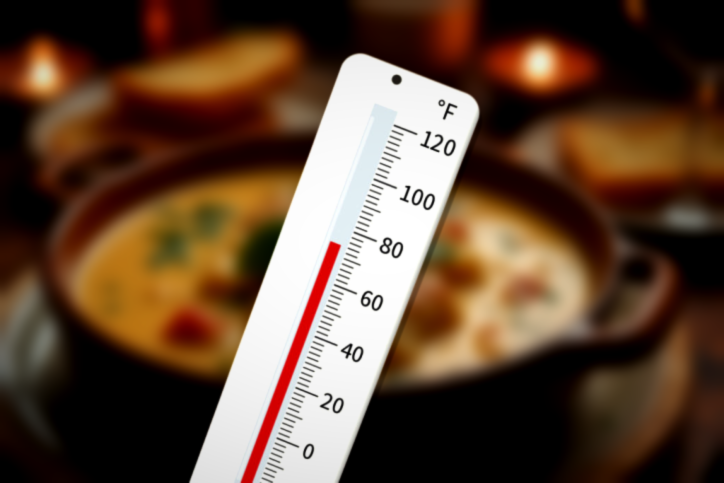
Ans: 74 °F
